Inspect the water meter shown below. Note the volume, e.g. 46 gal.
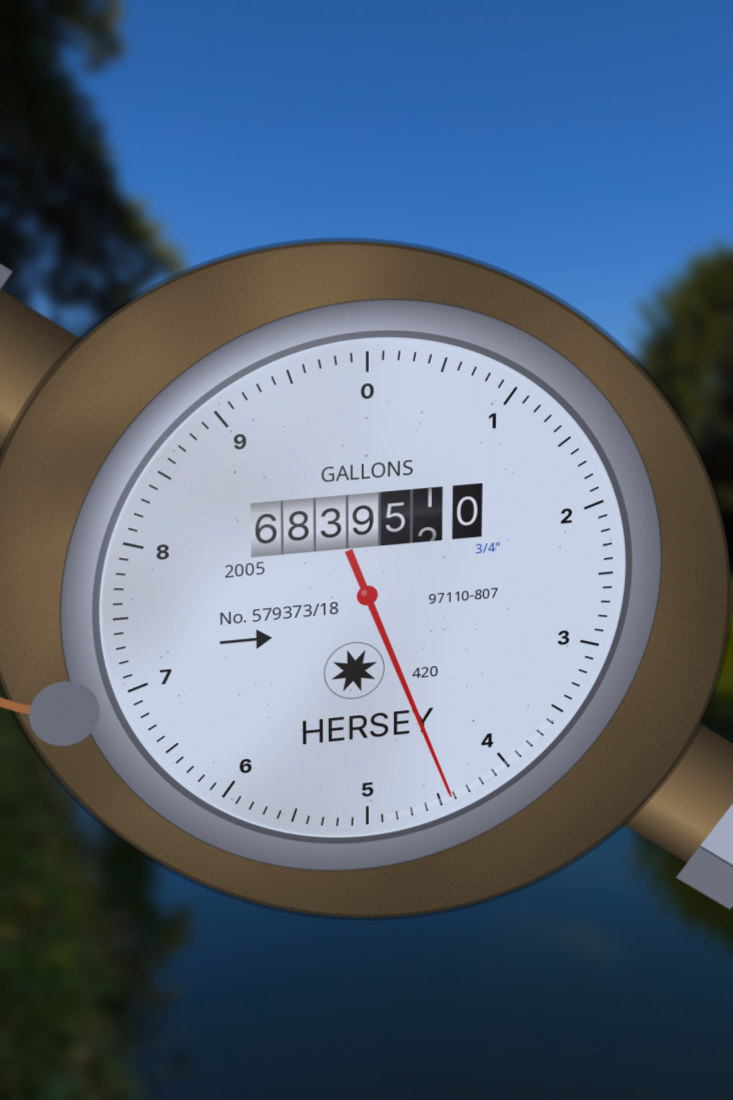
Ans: 6839514.4 gal
